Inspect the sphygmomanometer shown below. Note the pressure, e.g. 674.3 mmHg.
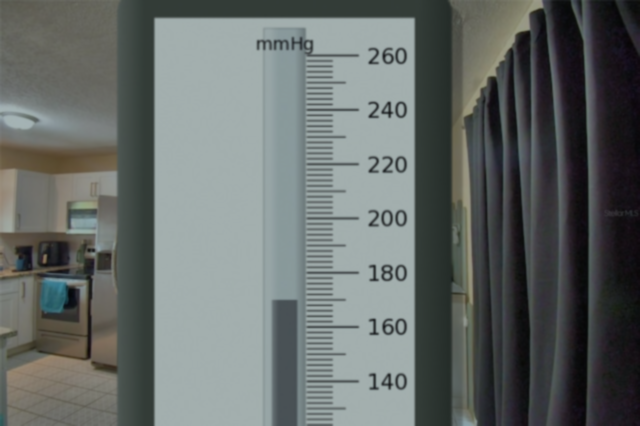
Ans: 170 mmHg
